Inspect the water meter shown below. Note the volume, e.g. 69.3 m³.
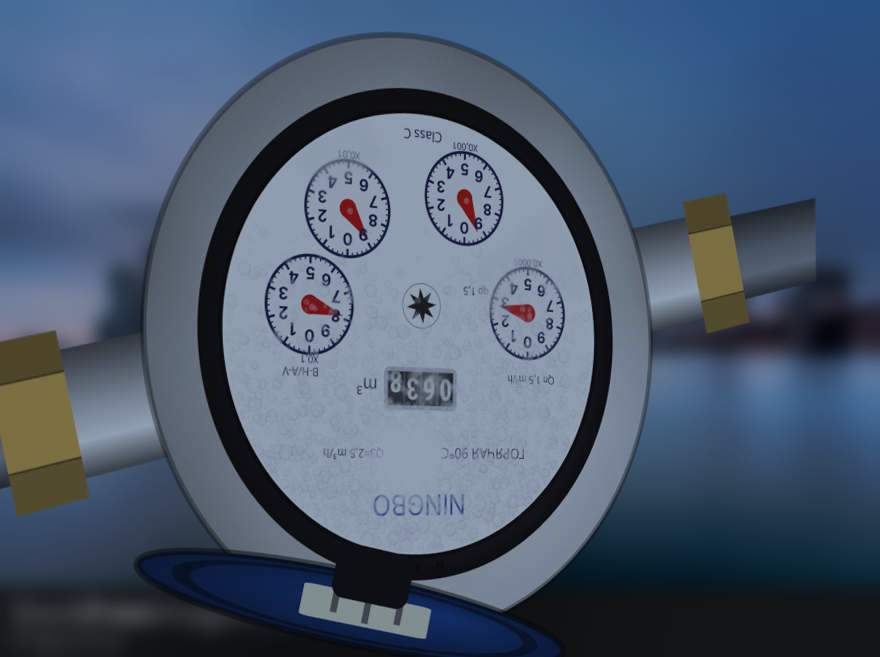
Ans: 637.7892 m³
